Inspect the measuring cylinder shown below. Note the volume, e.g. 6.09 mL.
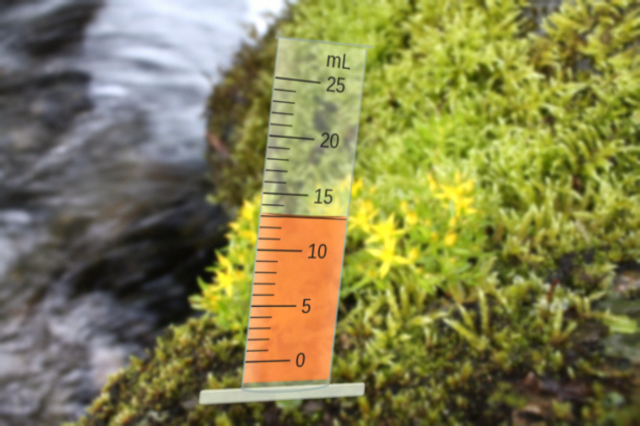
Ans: 13 mL
